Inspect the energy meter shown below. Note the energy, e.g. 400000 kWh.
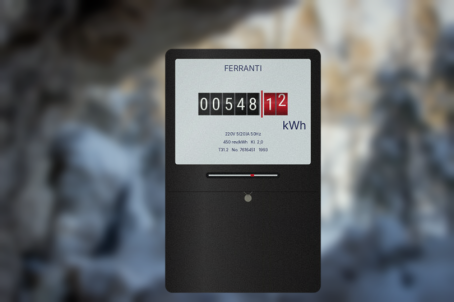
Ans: 548.12 kWh
